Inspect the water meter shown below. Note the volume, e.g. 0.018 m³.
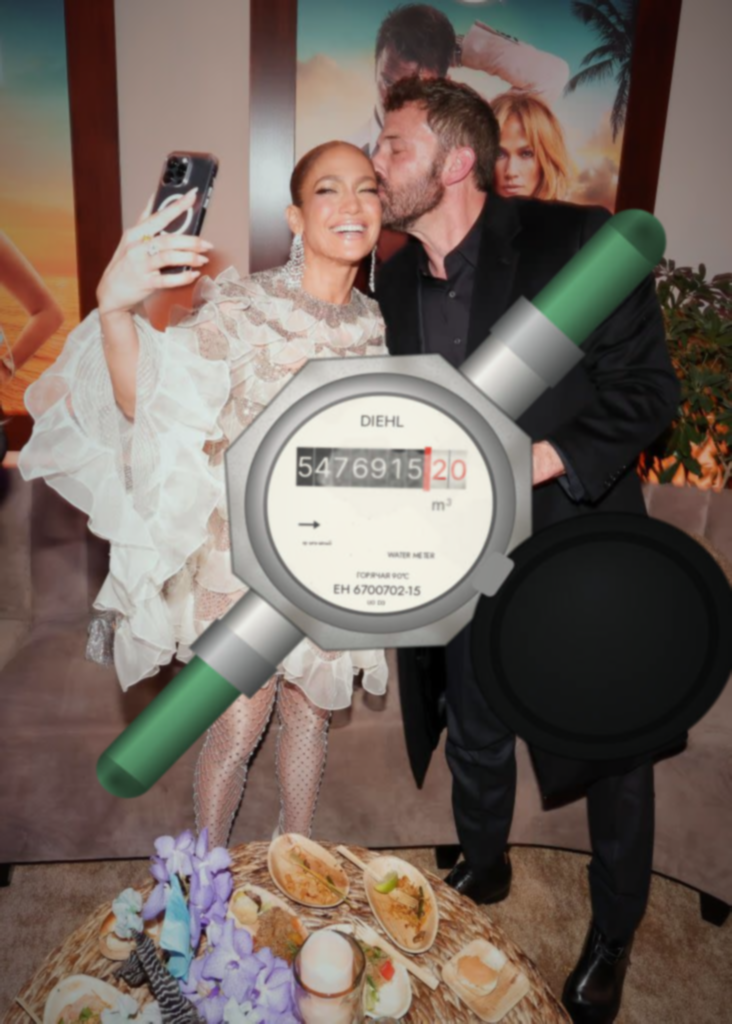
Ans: 5476915.20 m³
